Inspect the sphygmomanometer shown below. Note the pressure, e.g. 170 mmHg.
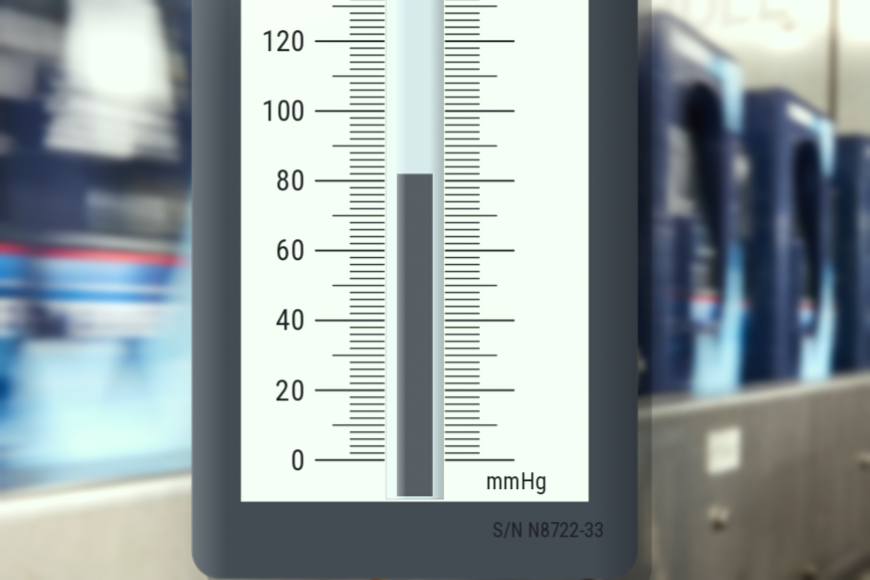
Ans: 82 mmHg
